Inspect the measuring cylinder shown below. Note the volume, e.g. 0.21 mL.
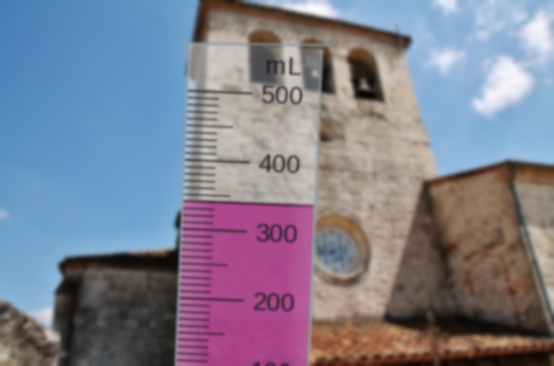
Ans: 340 mL
